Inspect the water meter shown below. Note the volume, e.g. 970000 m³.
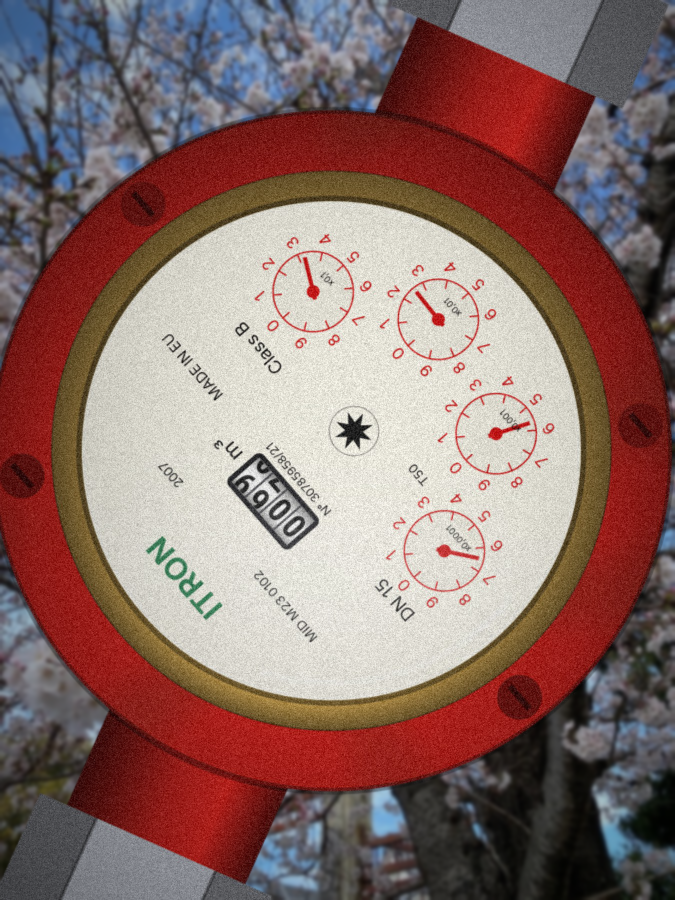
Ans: 69.3256 m³
